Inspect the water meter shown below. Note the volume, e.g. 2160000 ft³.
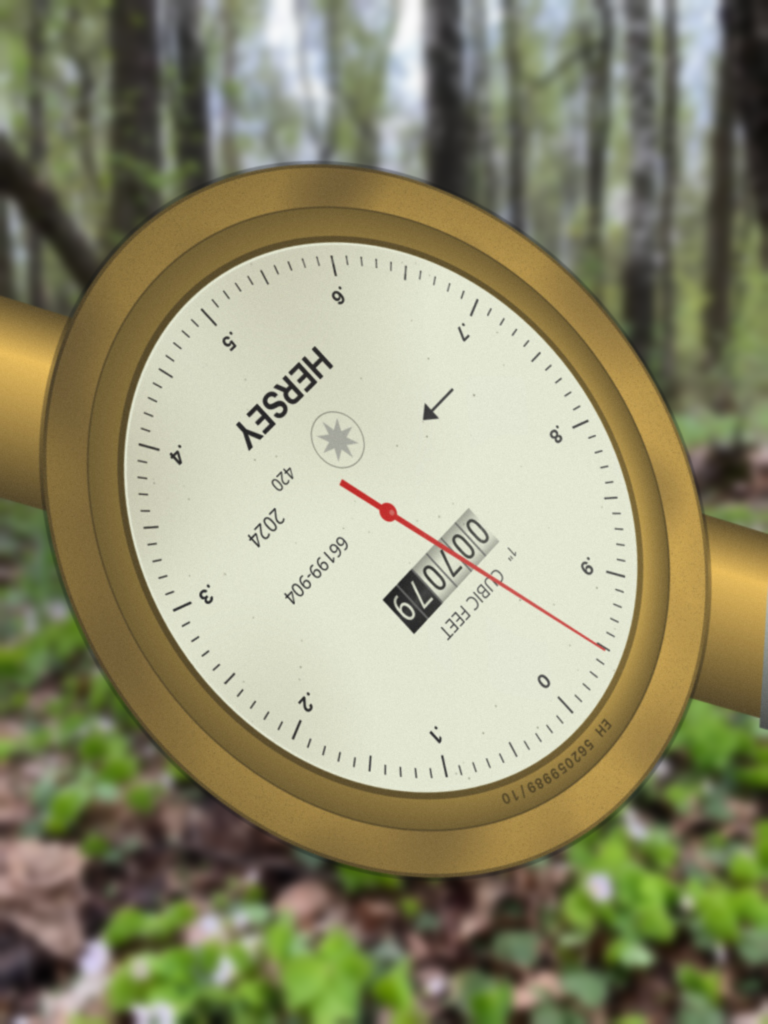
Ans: 7078.95 ft³
